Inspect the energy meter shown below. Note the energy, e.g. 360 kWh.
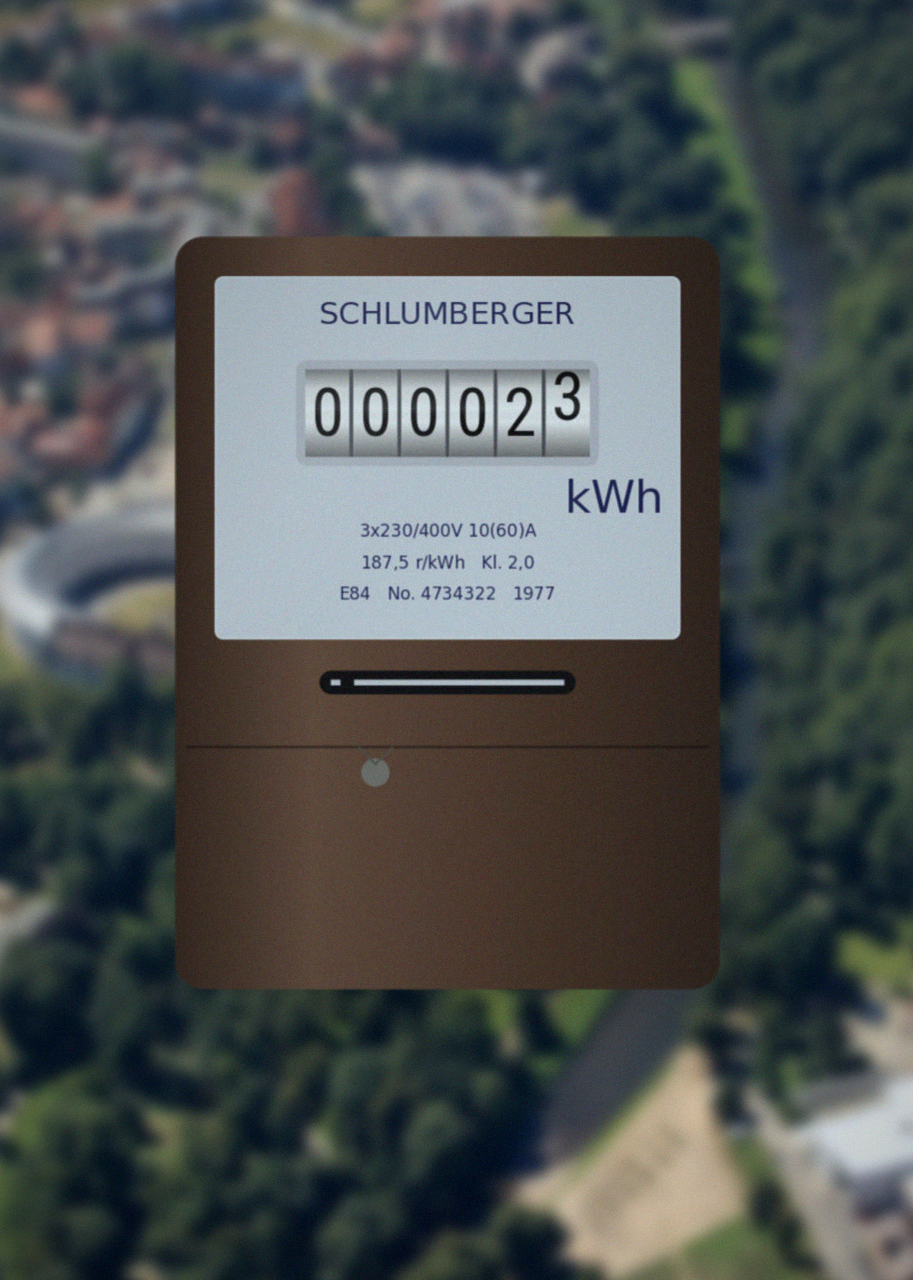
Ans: 23 kWh
